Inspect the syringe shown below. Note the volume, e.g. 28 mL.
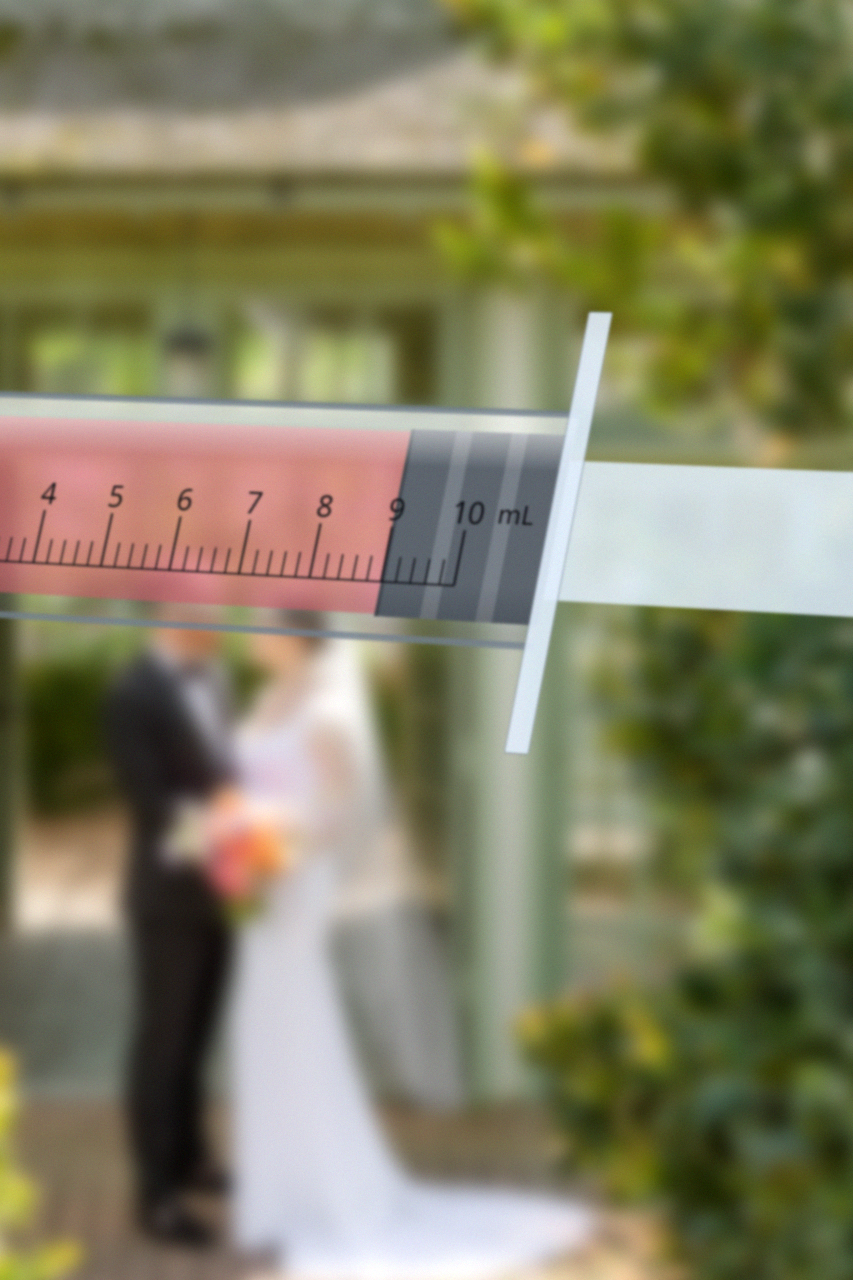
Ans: 9 mL
